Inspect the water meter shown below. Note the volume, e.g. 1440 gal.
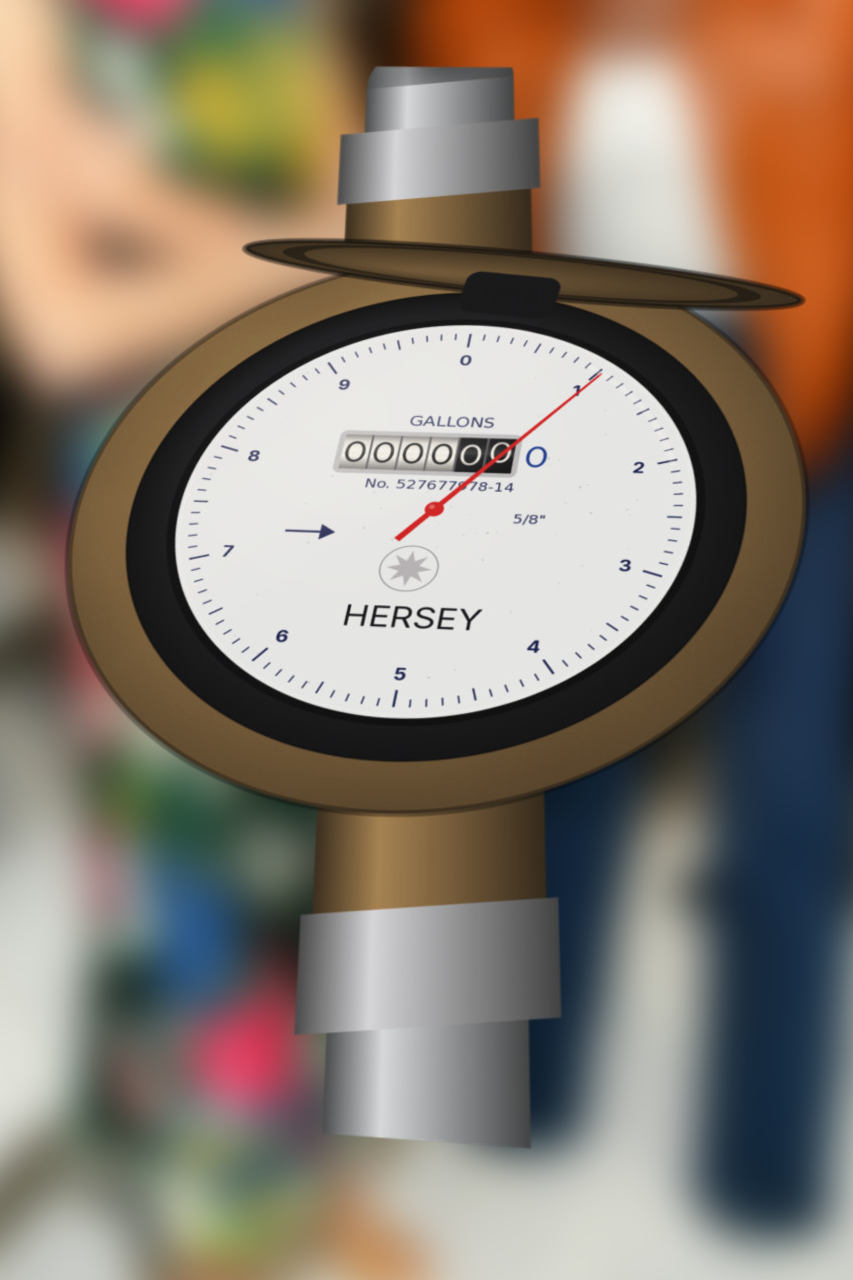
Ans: 1.0 gal
